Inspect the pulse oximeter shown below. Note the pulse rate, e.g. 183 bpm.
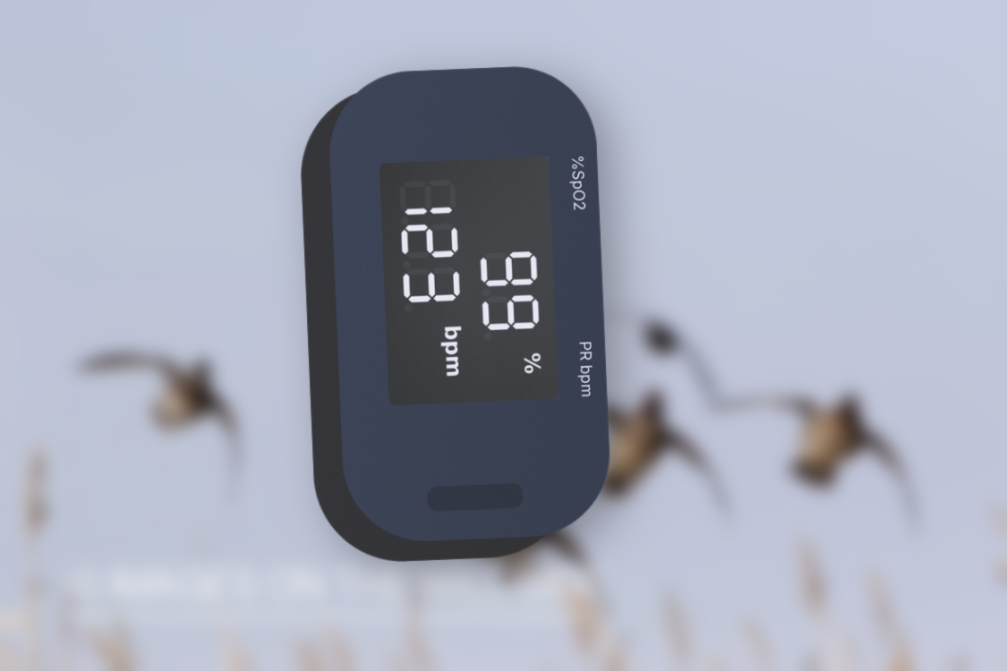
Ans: 123 bpm
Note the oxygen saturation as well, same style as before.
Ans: 99 %
